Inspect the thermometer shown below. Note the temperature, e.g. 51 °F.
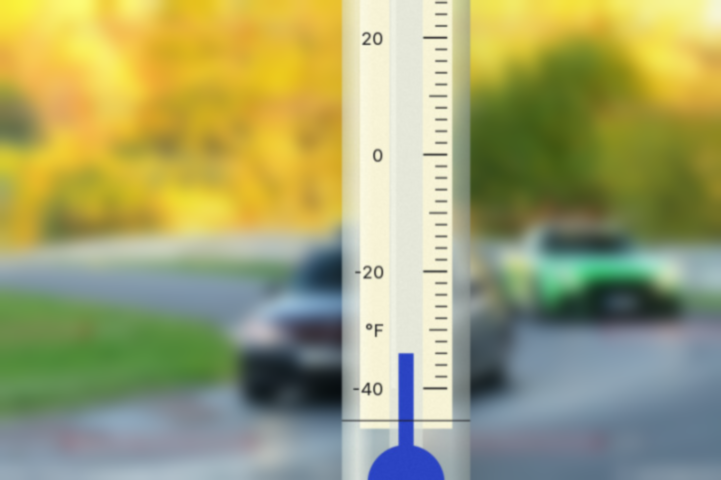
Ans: -34 °F
